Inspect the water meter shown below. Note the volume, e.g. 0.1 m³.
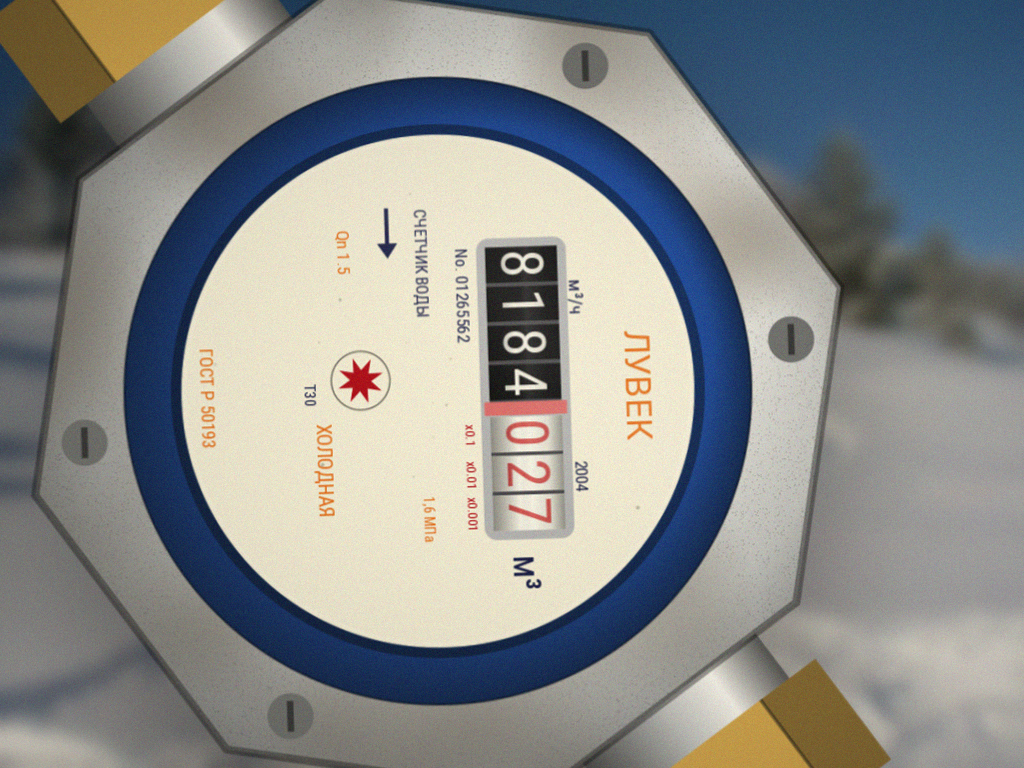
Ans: 8184.027 m³
